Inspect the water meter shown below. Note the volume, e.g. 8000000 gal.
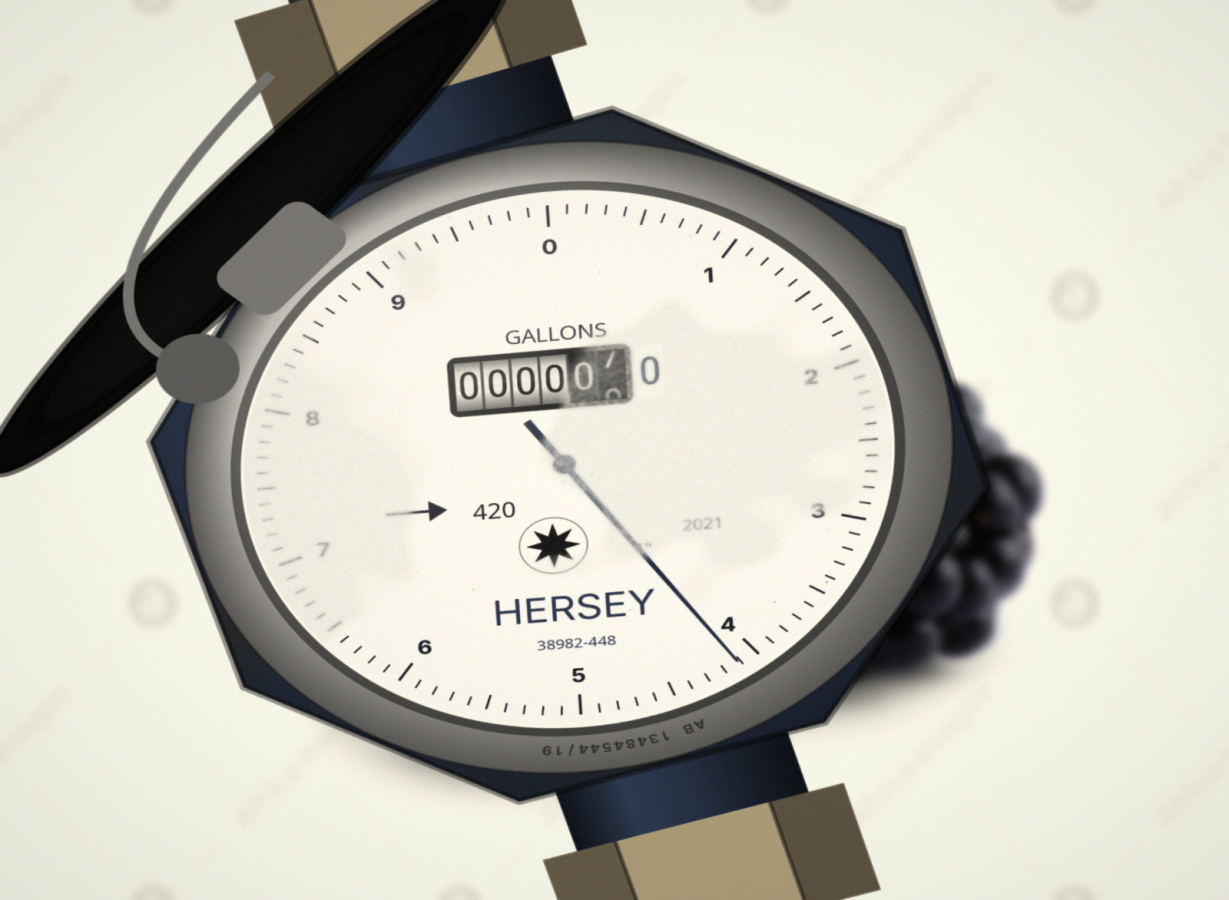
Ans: 74.1 gal
